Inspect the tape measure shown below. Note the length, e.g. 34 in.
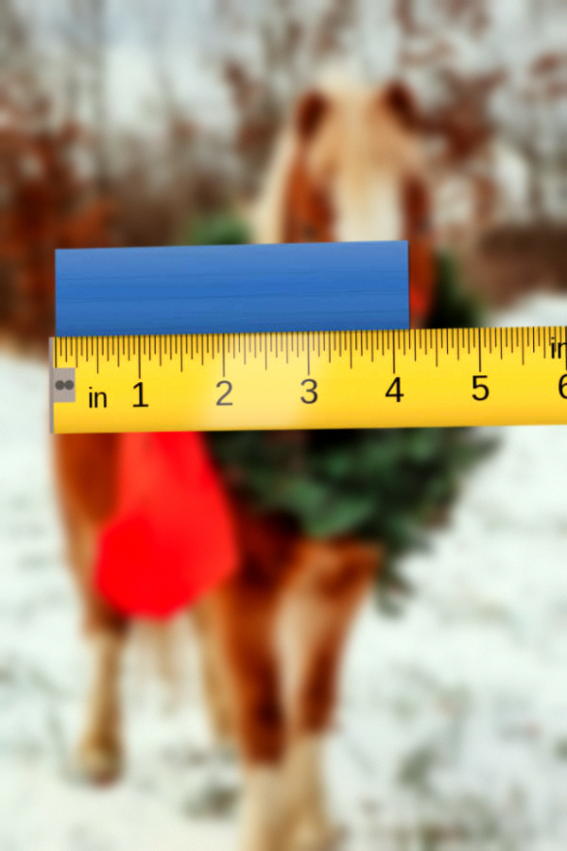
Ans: 4.1875 in
